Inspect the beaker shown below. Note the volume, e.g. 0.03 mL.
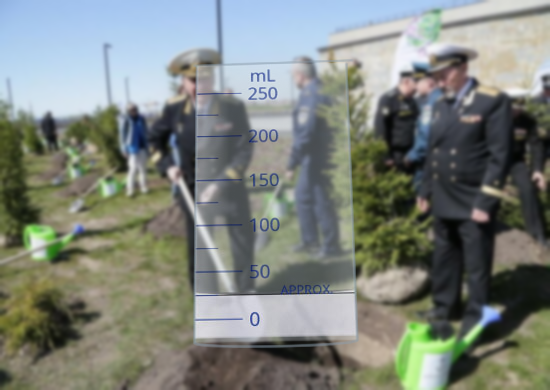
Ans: 25 mL
